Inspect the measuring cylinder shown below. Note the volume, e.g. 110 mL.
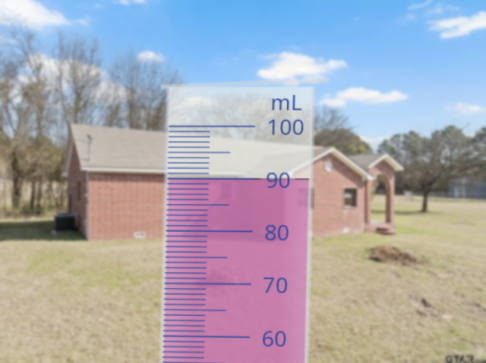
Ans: 90 mL
